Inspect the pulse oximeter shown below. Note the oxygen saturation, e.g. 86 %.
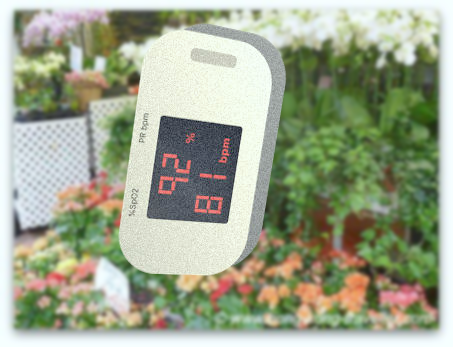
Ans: 92 %
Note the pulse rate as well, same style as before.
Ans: 81 bpm
